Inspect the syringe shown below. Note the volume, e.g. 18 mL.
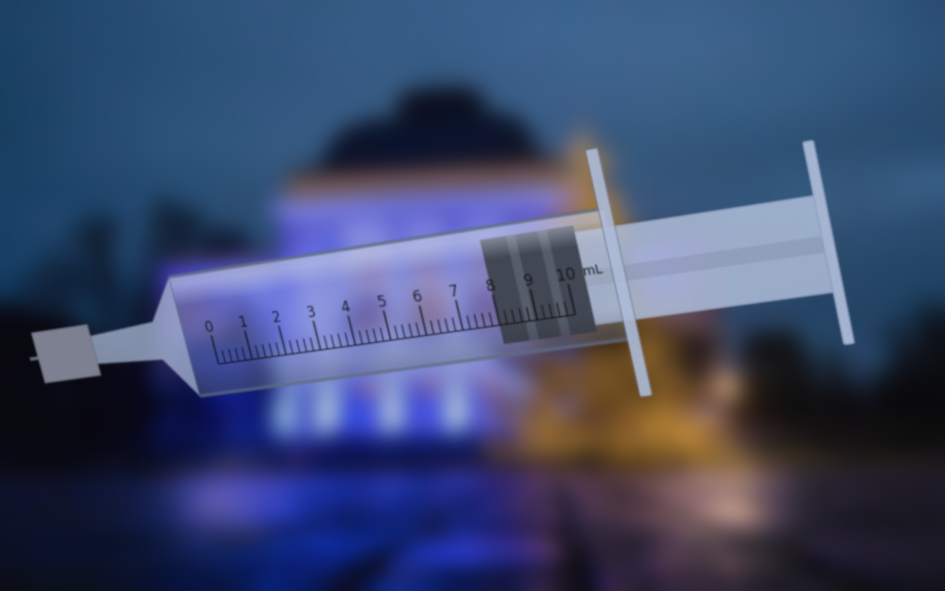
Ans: 8 mL
